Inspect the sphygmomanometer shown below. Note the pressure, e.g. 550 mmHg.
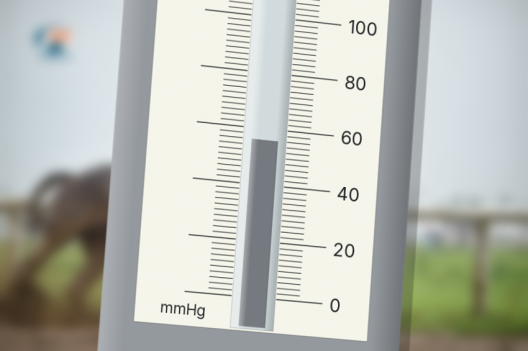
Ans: 56 mmHg
